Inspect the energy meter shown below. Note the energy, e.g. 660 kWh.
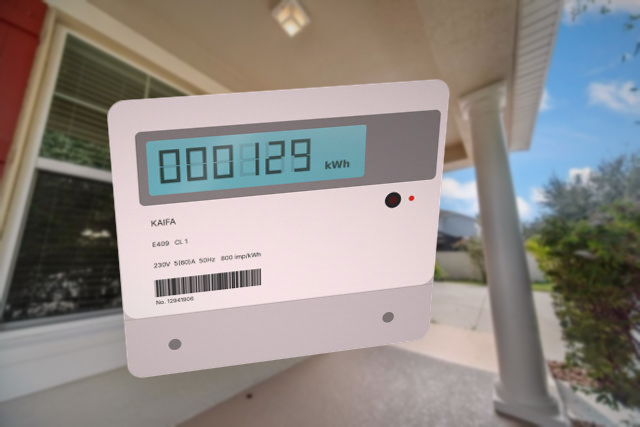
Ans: 129 kWh
